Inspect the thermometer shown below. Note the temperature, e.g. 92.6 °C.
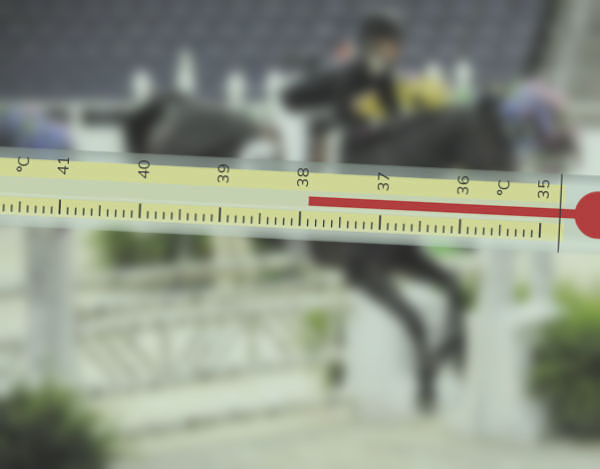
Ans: 37.9 °C
